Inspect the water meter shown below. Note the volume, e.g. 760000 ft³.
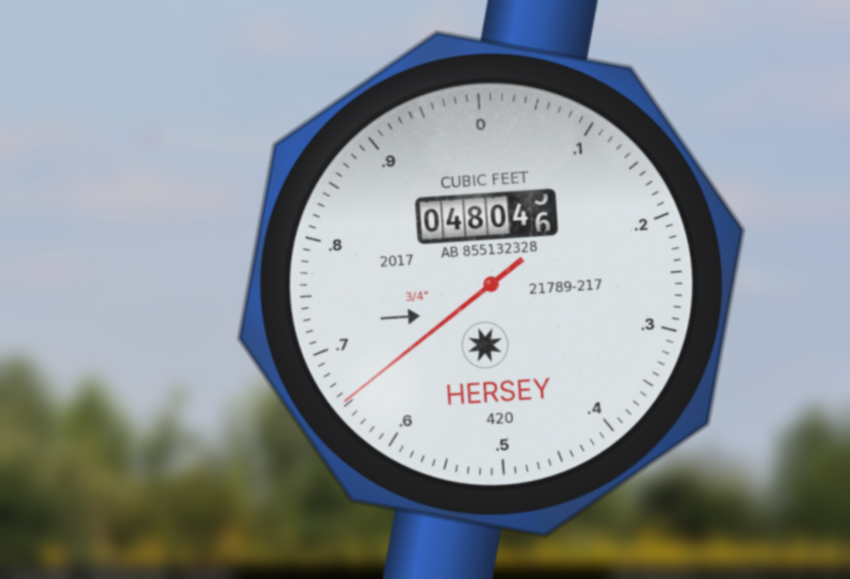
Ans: 48045.65 ft³
